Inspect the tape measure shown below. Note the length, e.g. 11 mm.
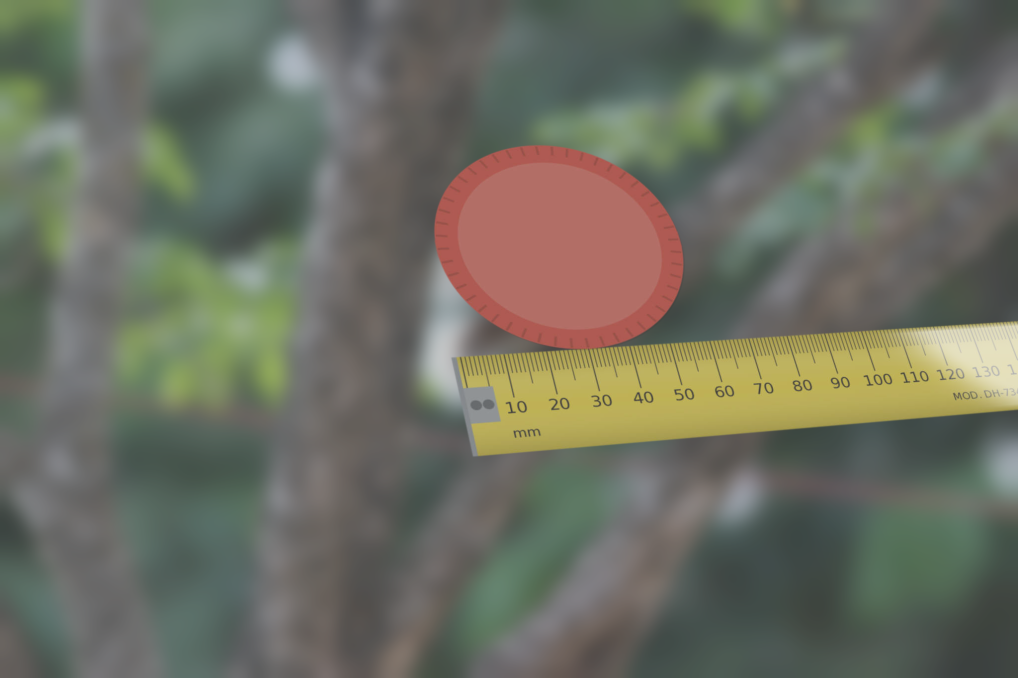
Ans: 60 mm
